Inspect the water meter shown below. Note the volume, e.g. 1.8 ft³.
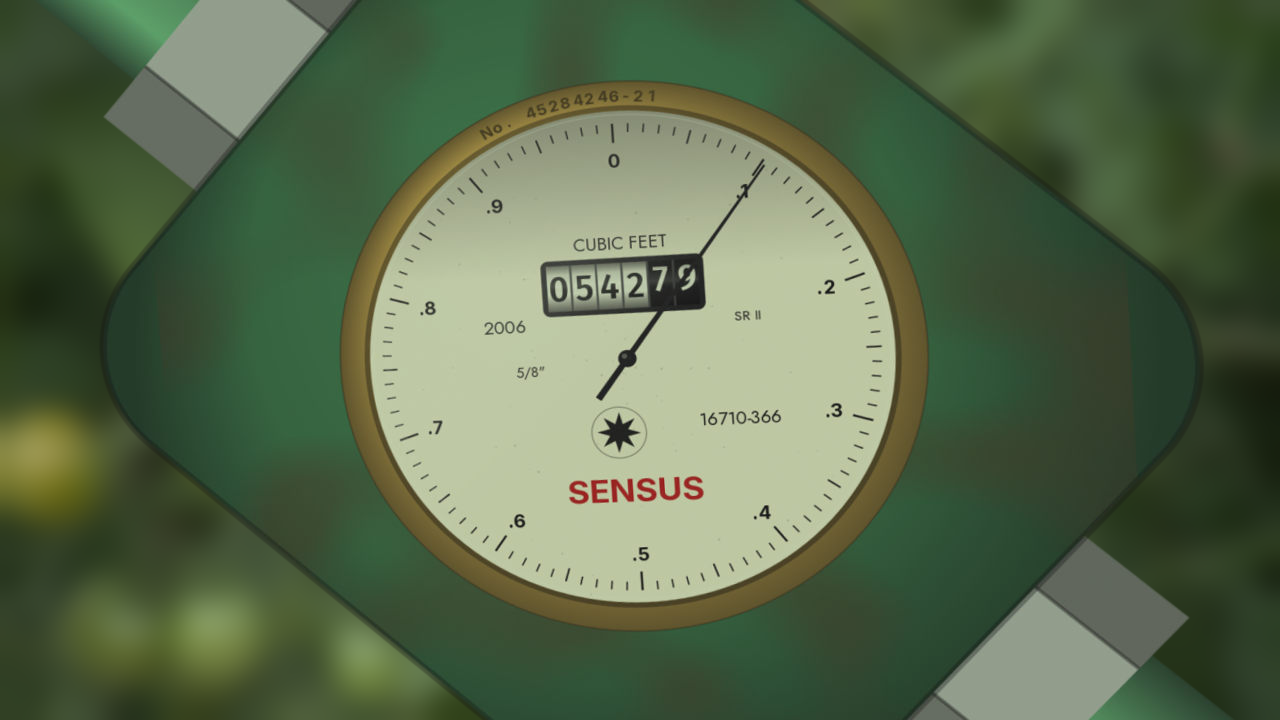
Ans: 54279.10 ft³
